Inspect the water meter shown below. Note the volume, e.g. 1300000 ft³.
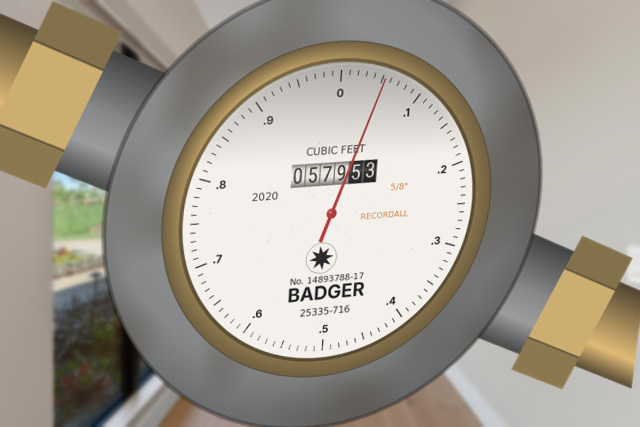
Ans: 57953.05 ft³
